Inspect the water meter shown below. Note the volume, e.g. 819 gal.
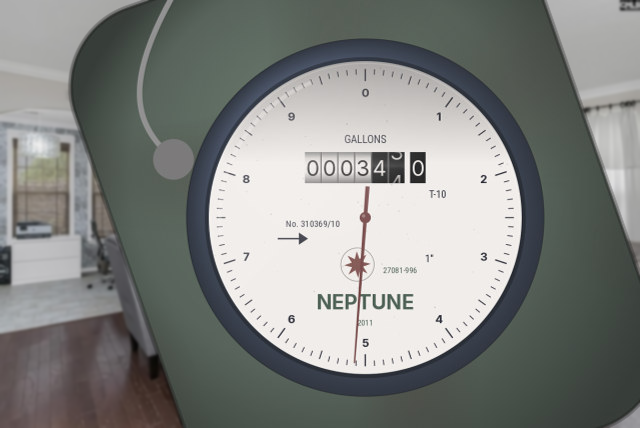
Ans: 3435.1 gal
